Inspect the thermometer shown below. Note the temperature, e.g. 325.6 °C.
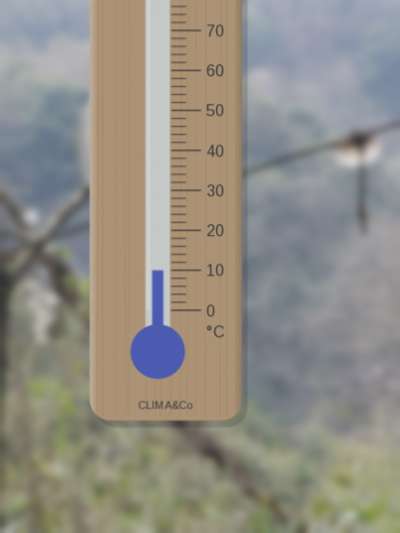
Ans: 10 °C
